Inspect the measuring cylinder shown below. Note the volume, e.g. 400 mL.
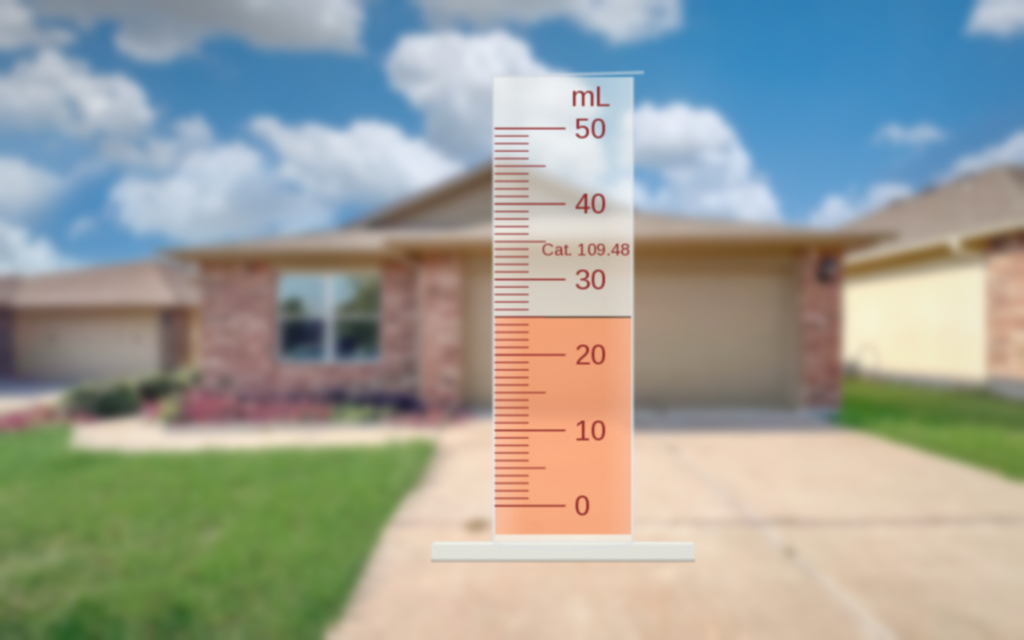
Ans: 25 mL
